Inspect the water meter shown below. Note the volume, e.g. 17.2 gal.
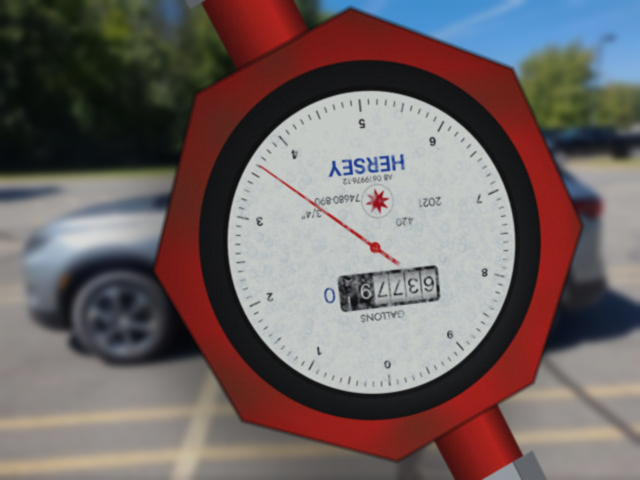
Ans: 6377913.6 gal
